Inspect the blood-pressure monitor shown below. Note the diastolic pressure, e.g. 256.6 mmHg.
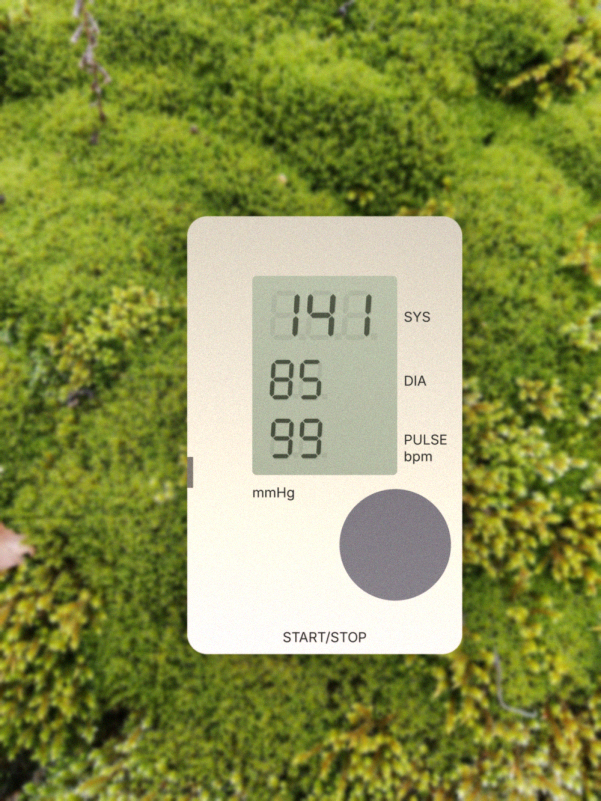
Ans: 85 mmHg
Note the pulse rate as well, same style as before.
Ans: 99 bpm
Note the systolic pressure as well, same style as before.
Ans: 141 mmHg
